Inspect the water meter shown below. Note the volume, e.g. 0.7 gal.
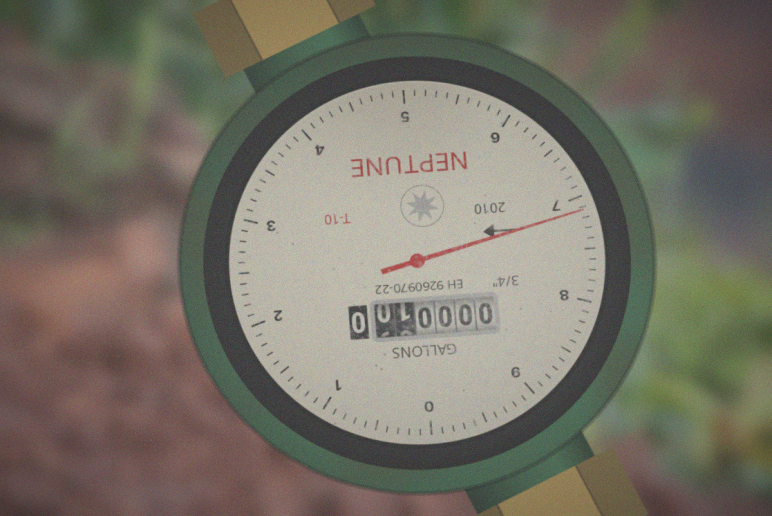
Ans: 97.1 gal
